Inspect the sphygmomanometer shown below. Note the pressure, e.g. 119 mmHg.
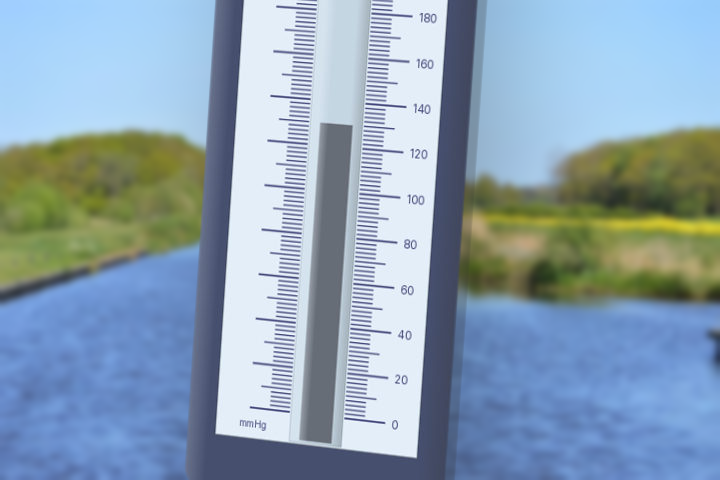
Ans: 130 mmHg
